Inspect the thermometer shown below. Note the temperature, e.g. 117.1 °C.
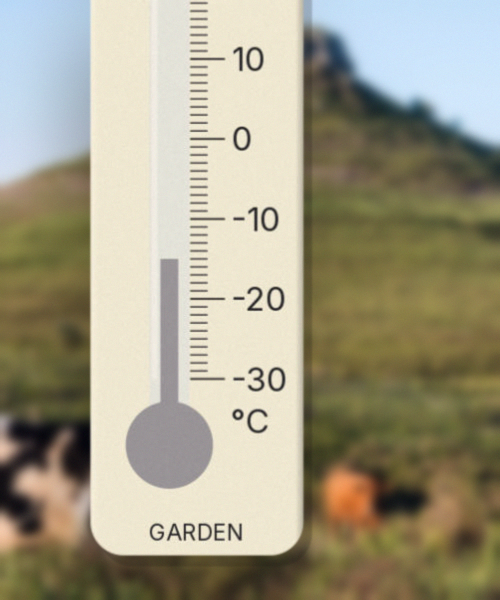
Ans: -15 °C
